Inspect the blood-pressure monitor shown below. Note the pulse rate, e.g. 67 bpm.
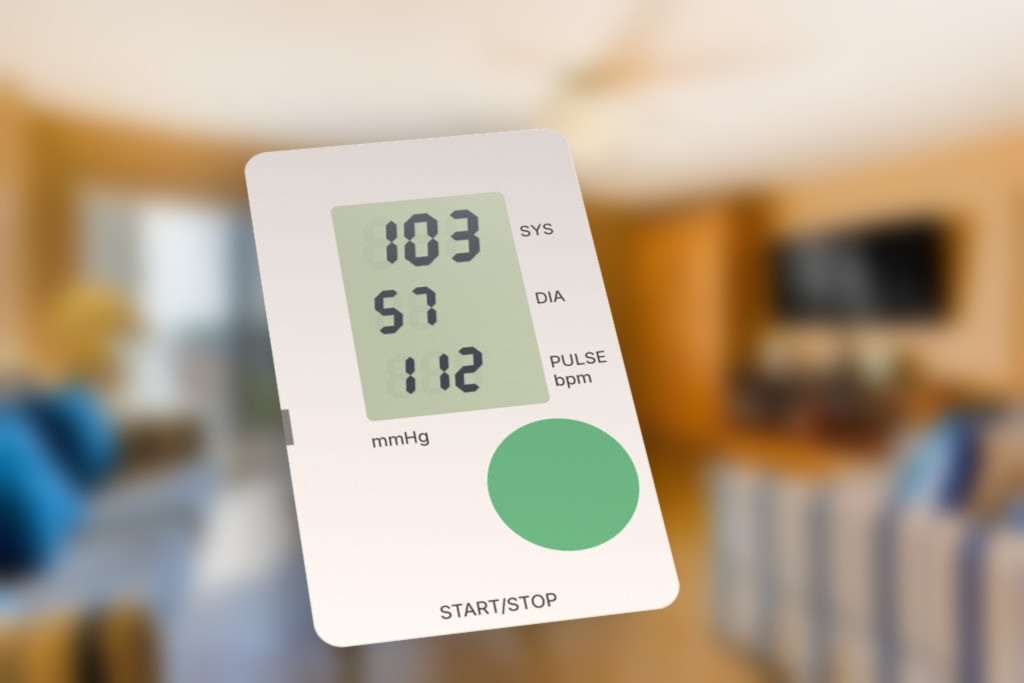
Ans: 112 bpm
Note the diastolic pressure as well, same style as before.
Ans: 57 mmHg
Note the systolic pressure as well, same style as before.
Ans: 103 mmHg
